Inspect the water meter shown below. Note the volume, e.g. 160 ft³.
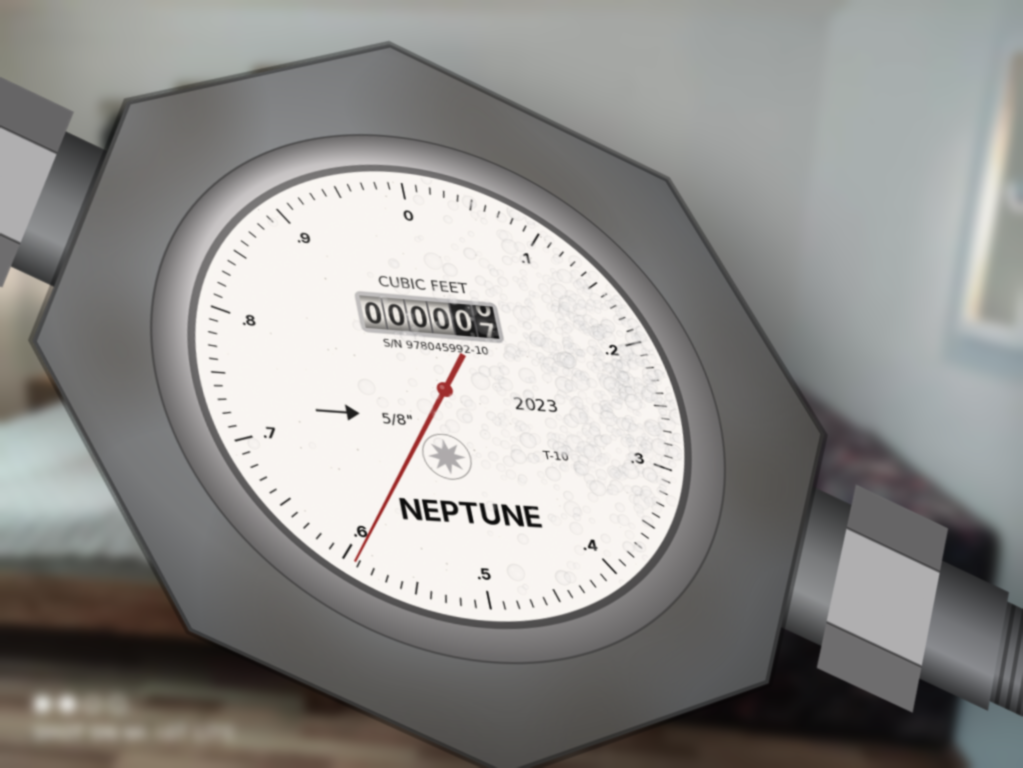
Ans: 6.59 ft³
